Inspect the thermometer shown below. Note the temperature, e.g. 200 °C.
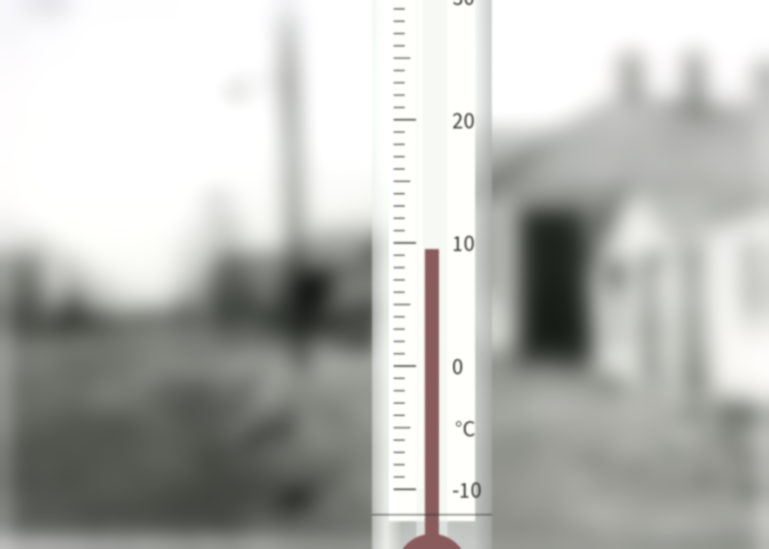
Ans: 9.5 °C
